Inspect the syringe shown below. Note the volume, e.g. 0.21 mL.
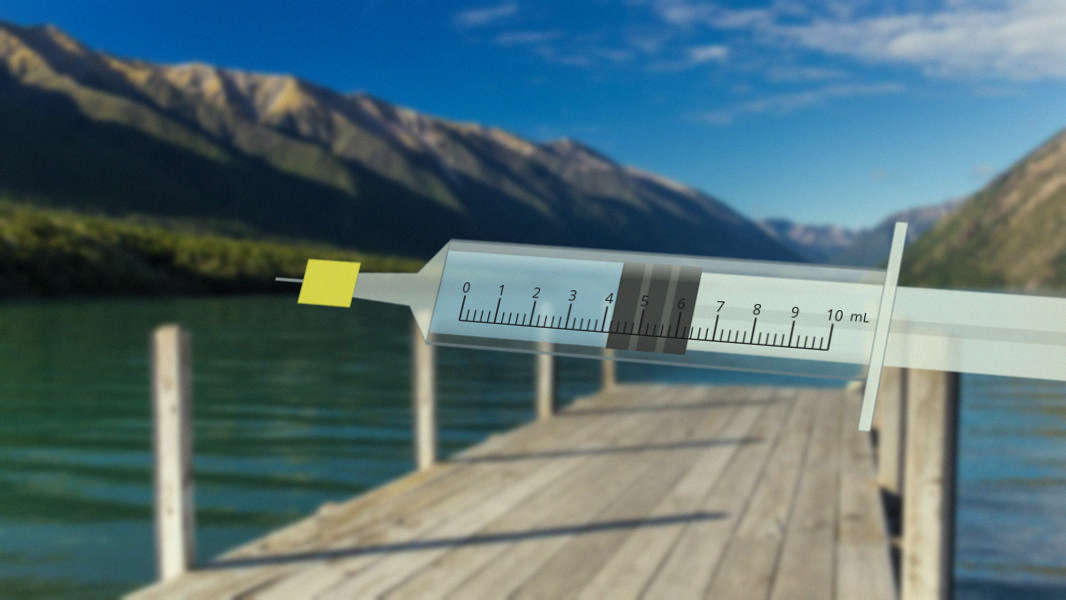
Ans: 4.2 mL
